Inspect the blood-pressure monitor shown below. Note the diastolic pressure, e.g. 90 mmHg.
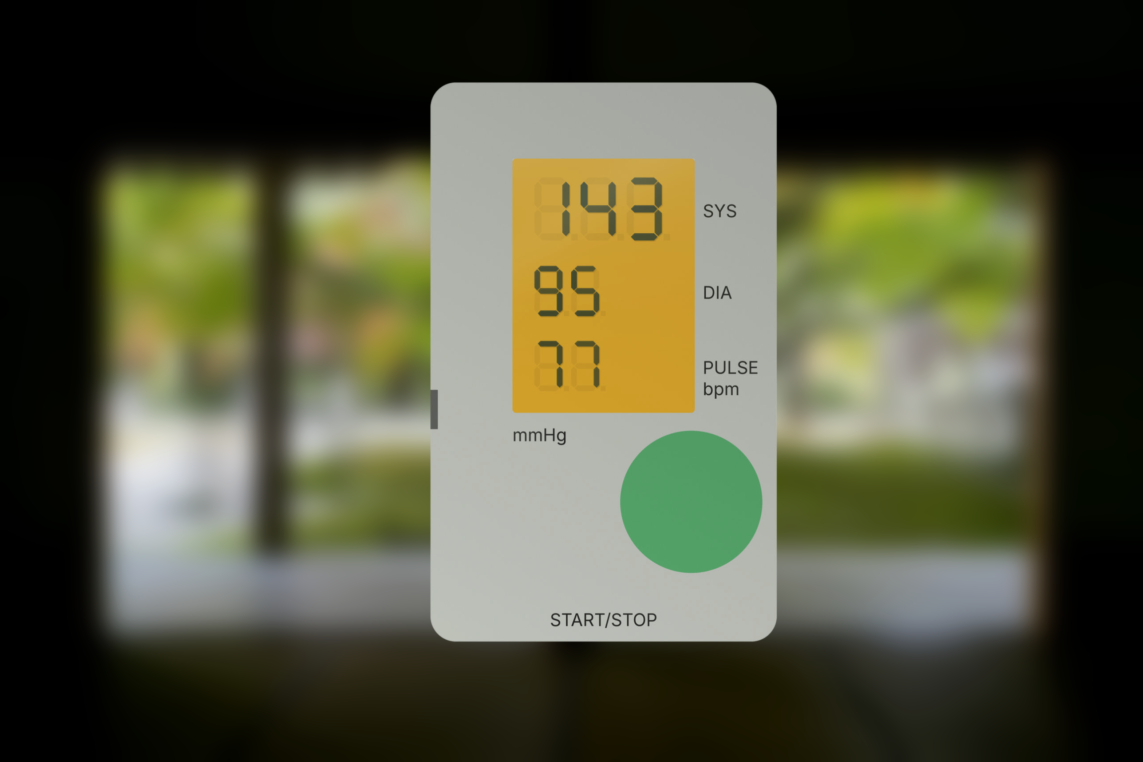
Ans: 95 mmHg
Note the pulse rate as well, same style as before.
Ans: 77 bpm
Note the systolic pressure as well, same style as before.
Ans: 143 mmHg
